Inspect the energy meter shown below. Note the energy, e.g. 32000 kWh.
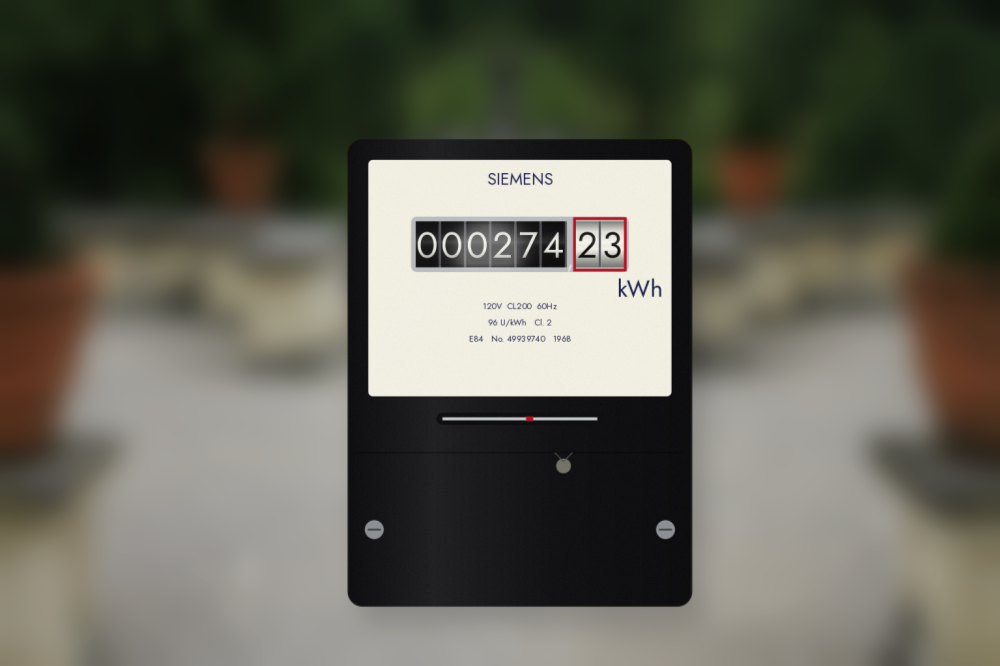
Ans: 274.23 kWh
